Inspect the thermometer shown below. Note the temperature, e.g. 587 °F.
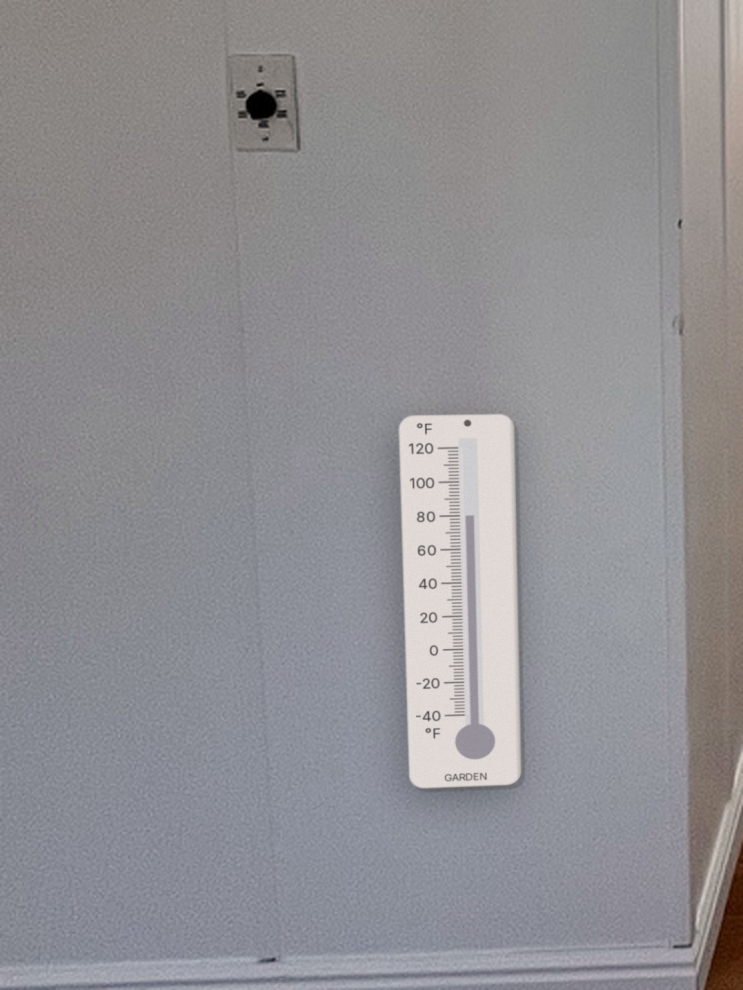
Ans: 80 °F
